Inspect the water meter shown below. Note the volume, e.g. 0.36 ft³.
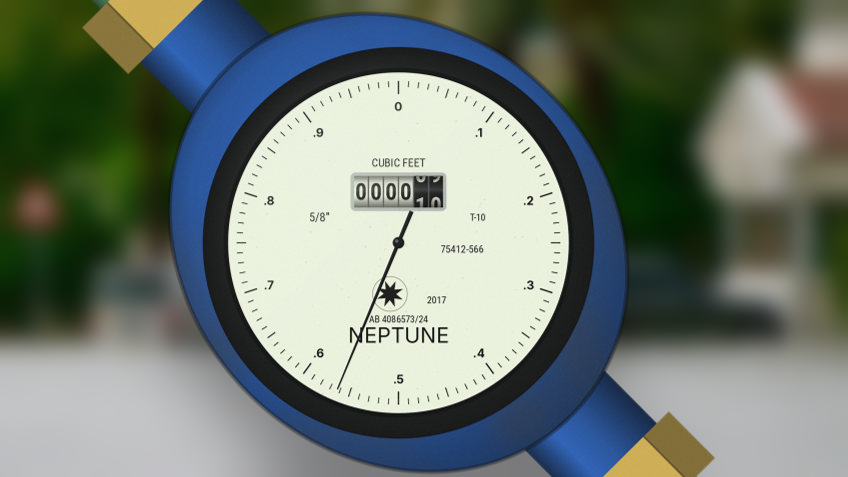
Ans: 9.56 ft³
